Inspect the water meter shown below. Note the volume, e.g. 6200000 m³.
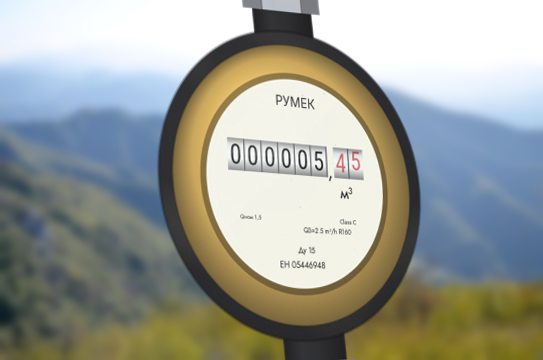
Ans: 5.45 m³
